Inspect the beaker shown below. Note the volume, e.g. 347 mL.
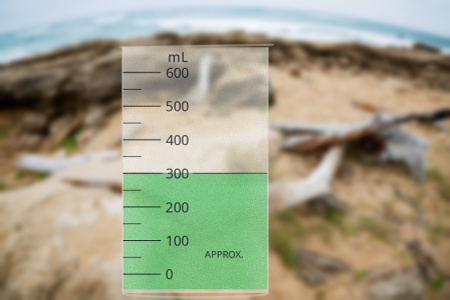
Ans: 300 mL
